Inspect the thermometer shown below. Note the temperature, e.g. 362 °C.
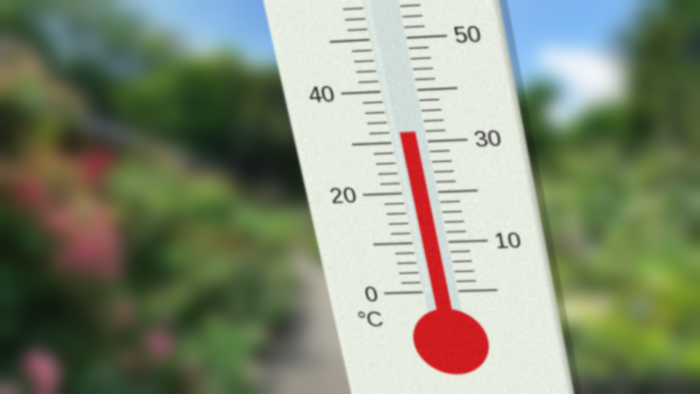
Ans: 32 °C
